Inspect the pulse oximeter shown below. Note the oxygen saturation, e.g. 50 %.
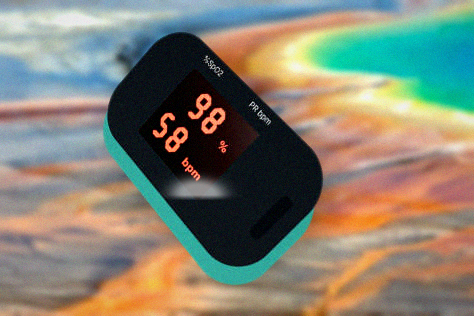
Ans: 98 %
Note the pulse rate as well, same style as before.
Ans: 58 bpm
